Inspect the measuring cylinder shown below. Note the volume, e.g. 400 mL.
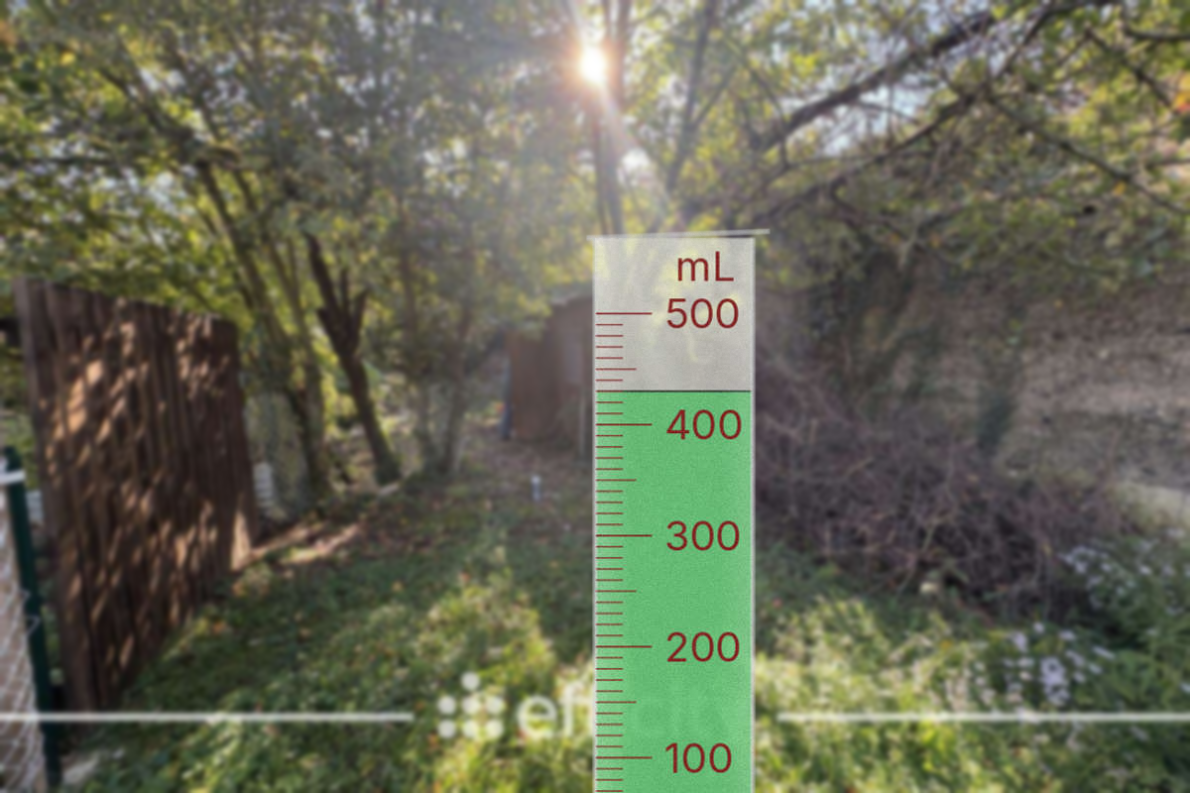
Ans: 430 mL
